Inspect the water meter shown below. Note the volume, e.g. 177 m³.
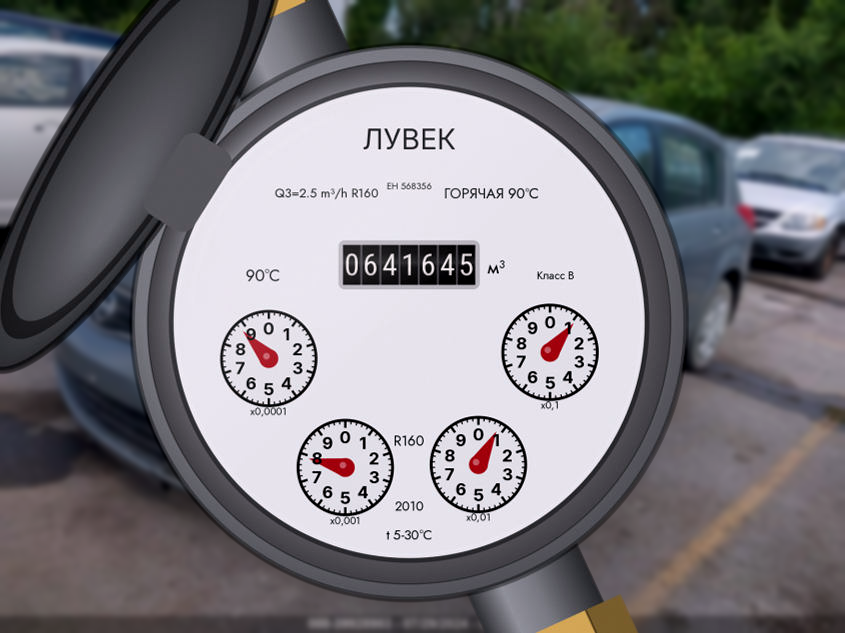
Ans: 641645.1078 m³
